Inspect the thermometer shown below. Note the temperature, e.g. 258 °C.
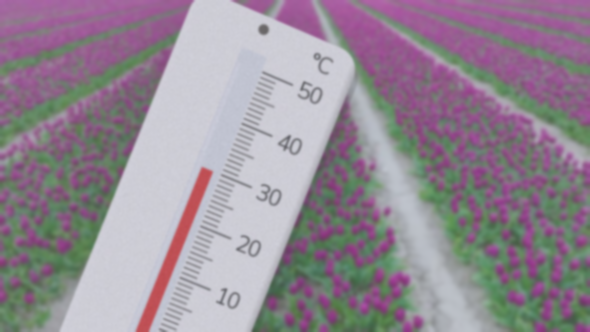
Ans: 30 °C
